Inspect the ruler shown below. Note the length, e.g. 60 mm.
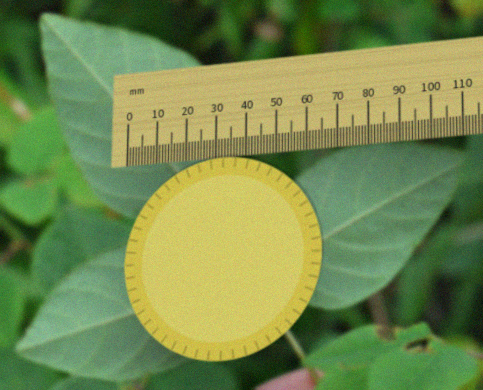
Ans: 65 mm
